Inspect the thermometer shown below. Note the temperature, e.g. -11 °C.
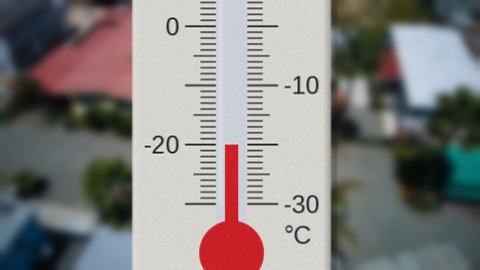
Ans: -20 °C
